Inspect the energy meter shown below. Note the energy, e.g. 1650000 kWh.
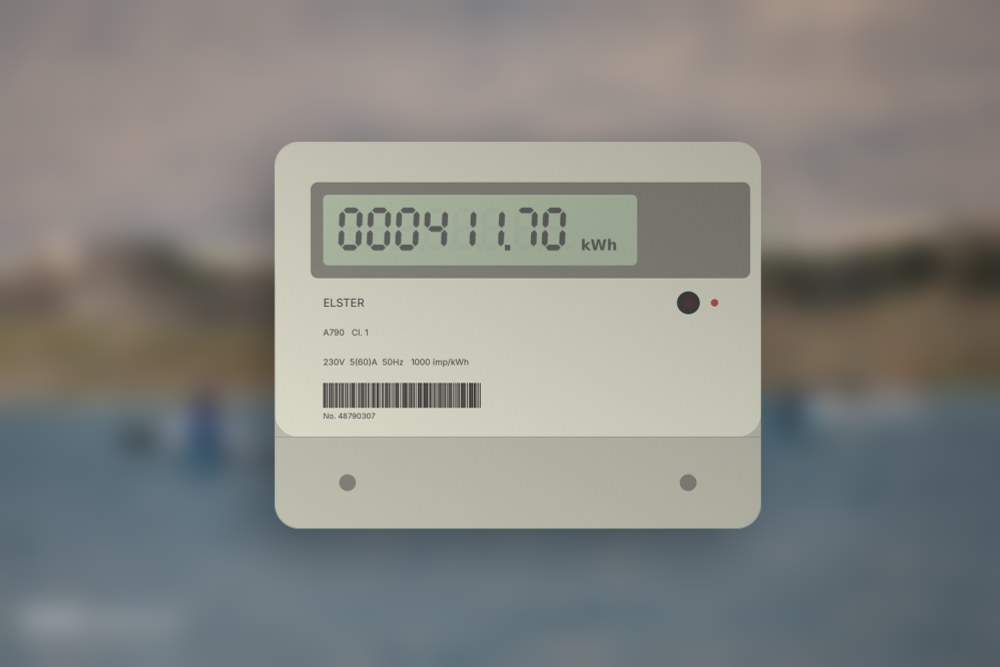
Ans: 411.70 kWh
